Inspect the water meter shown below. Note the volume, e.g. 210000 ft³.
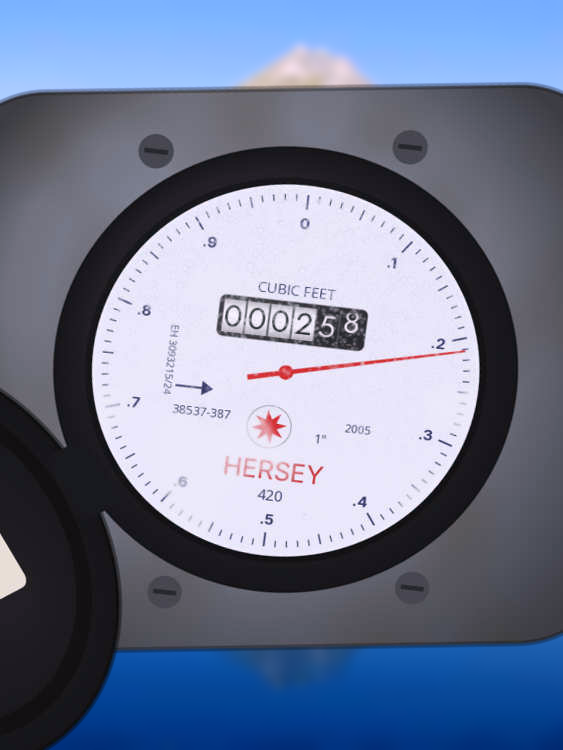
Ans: 258.21 ft³
